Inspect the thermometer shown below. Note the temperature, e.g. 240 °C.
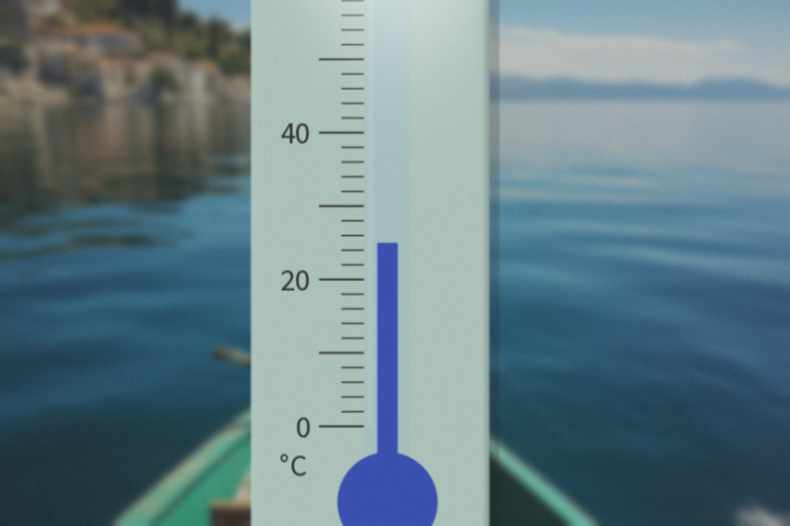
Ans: 25 °C
